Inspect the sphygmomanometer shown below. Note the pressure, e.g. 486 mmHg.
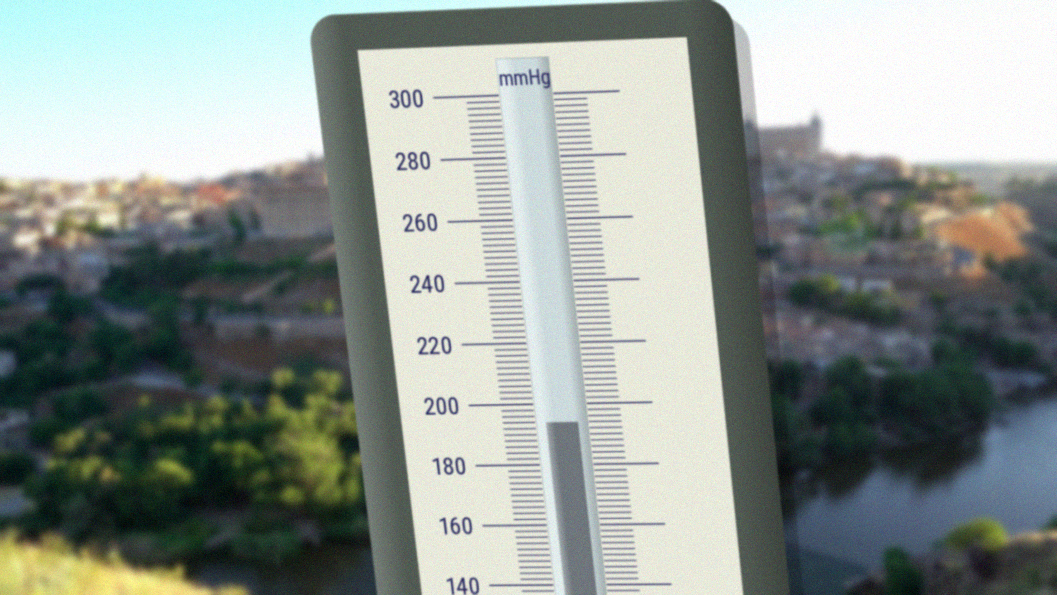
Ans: 194 mmHg
